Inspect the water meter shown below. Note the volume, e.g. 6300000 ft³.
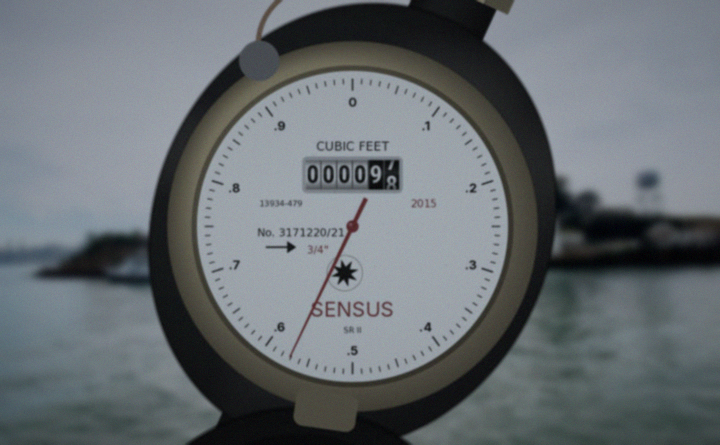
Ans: 97.57 ft³
